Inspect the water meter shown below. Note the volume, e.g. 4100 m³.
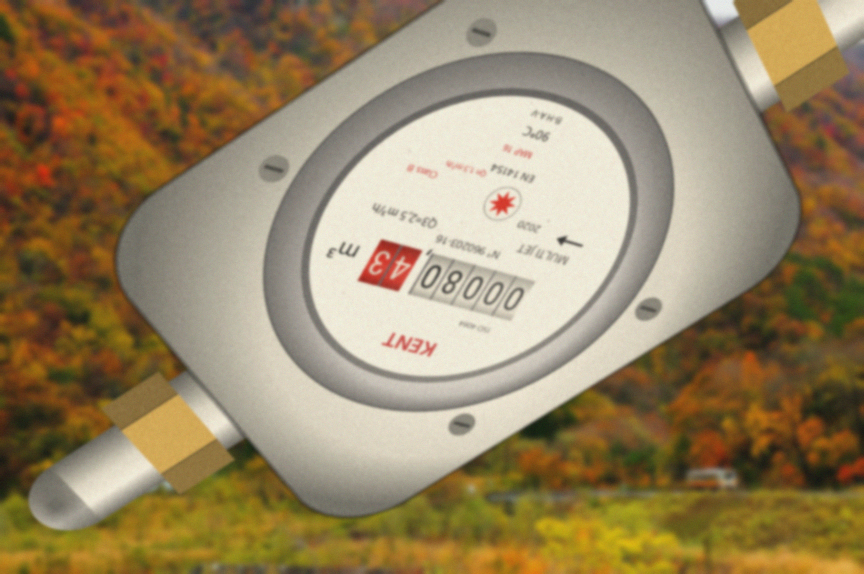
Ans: 80.43 m³
